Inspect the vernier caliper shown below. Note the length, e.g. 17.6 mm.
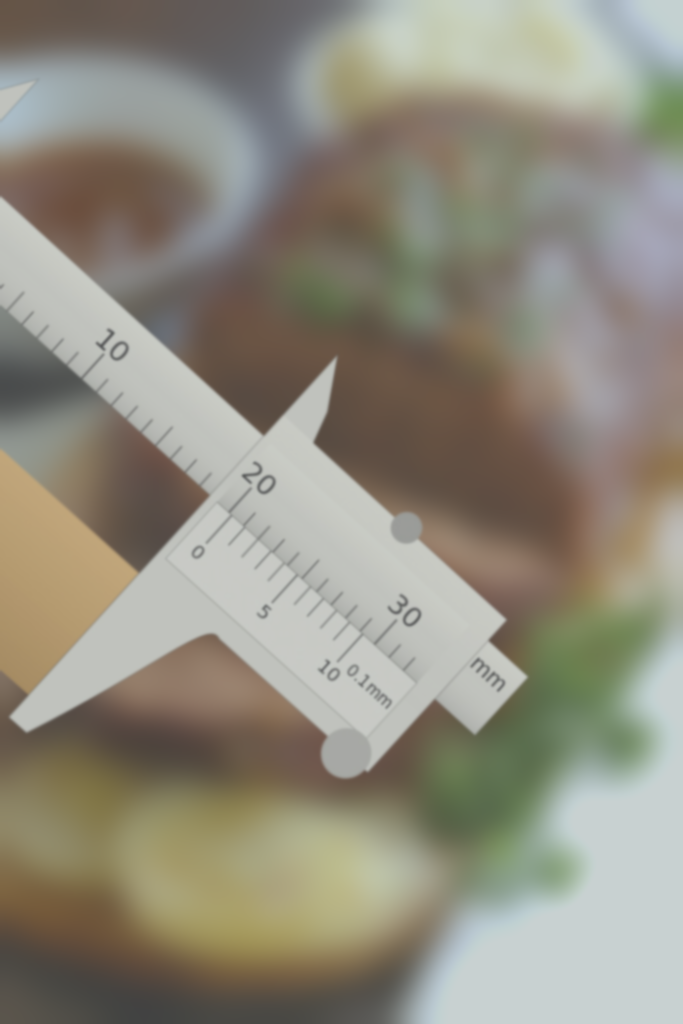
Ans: 20.2 mm
